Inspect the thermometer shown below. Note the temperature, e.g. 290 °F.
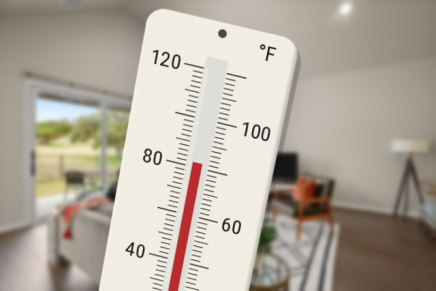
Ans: 82 °F
